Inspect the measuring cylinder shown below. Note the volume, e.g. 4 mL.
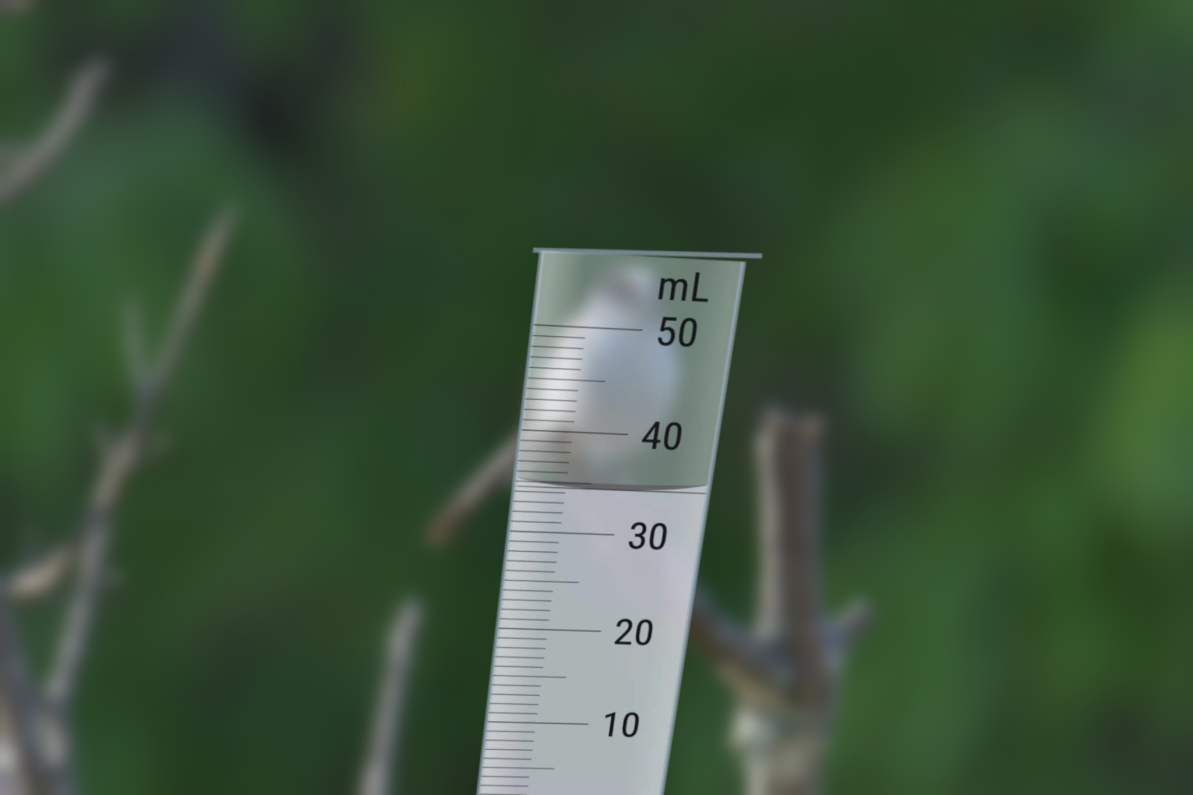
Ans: 34.5 mL
